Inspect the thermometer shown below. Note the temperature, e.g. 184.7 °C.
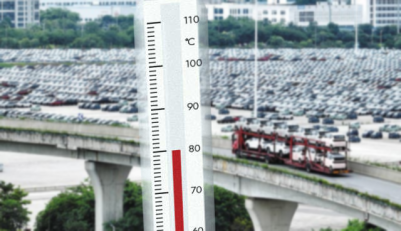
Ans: 80 °C
